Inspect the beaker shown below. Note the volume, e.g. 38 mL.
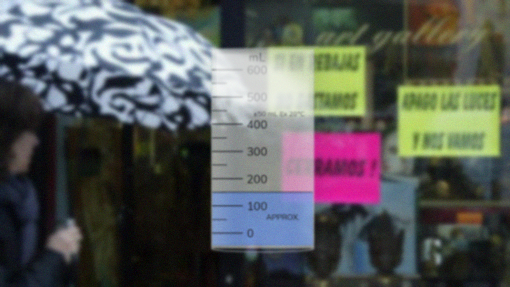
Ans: 150 mL
